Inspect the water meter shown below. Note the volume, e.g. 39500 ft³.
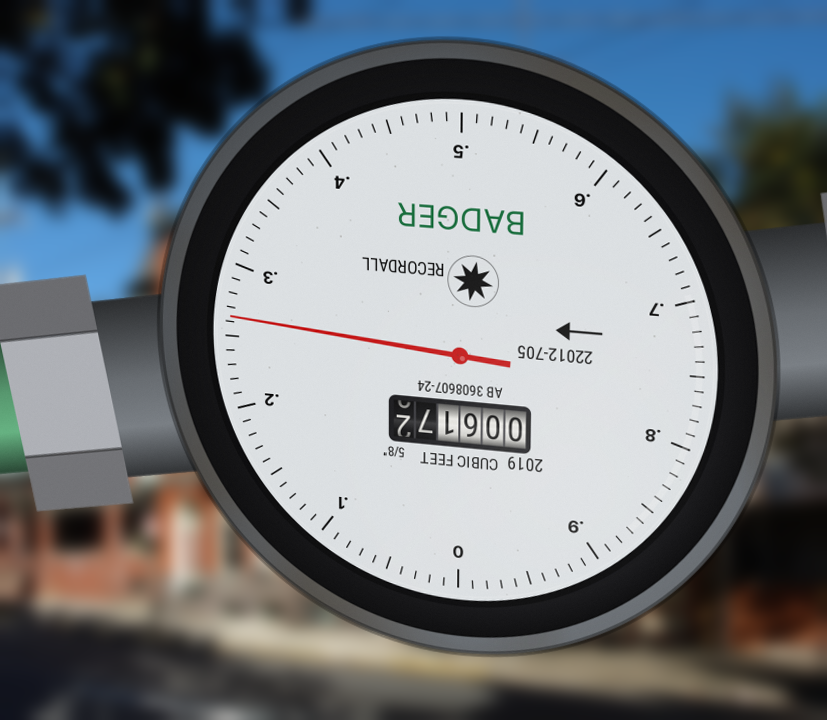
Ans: 6172.26 ft³
